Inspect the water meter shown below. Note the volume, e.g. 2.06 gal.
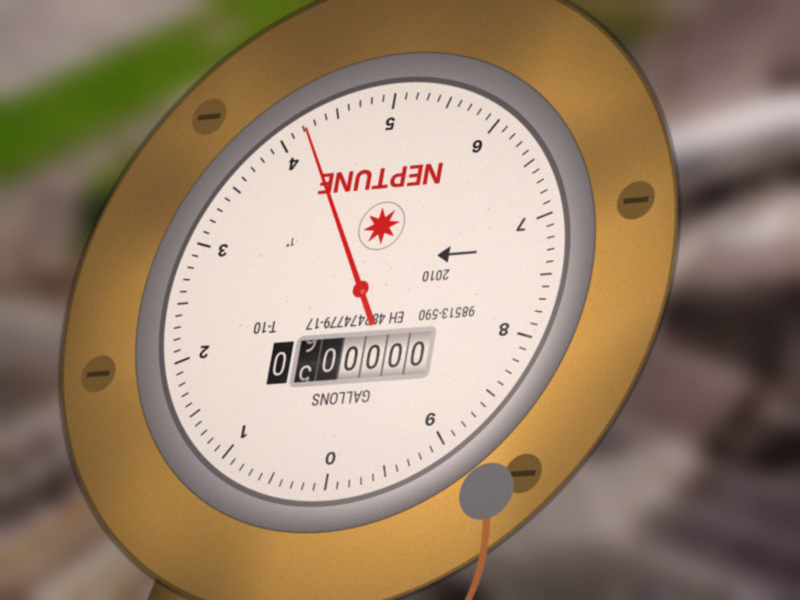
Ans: 54.2 gal
